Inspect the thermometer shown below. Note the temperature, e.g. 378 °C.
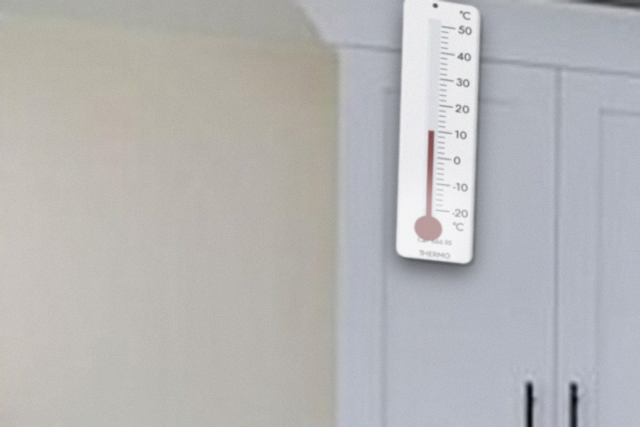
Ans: 10 °C
